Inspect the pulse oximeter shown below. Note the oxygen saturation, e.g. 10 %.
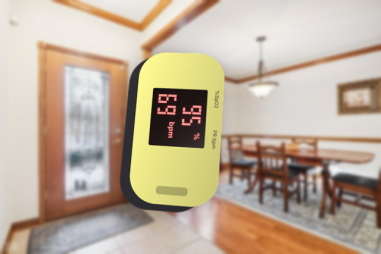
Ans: 95 %
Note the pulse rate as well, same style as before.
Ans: 69 bpm
